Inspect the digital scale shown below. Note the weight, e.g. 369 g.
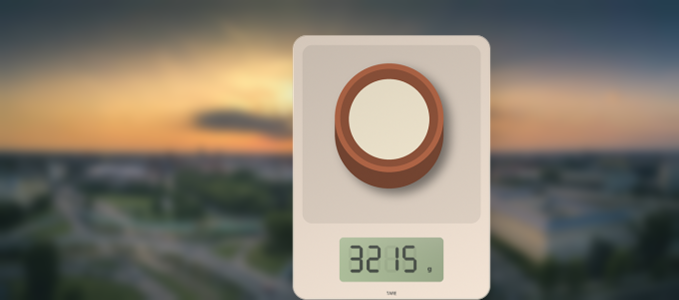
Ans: 3215 g
